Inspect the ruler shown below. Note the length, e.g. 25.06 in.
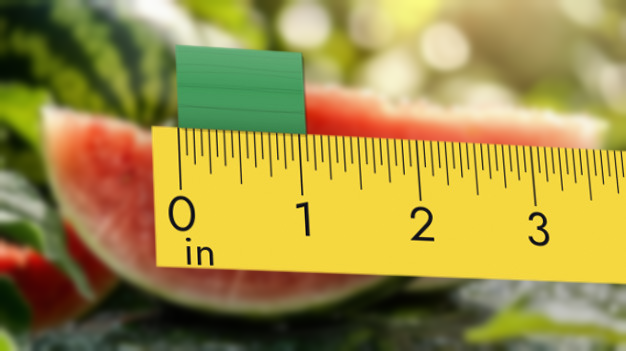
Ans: 1.0625 in
